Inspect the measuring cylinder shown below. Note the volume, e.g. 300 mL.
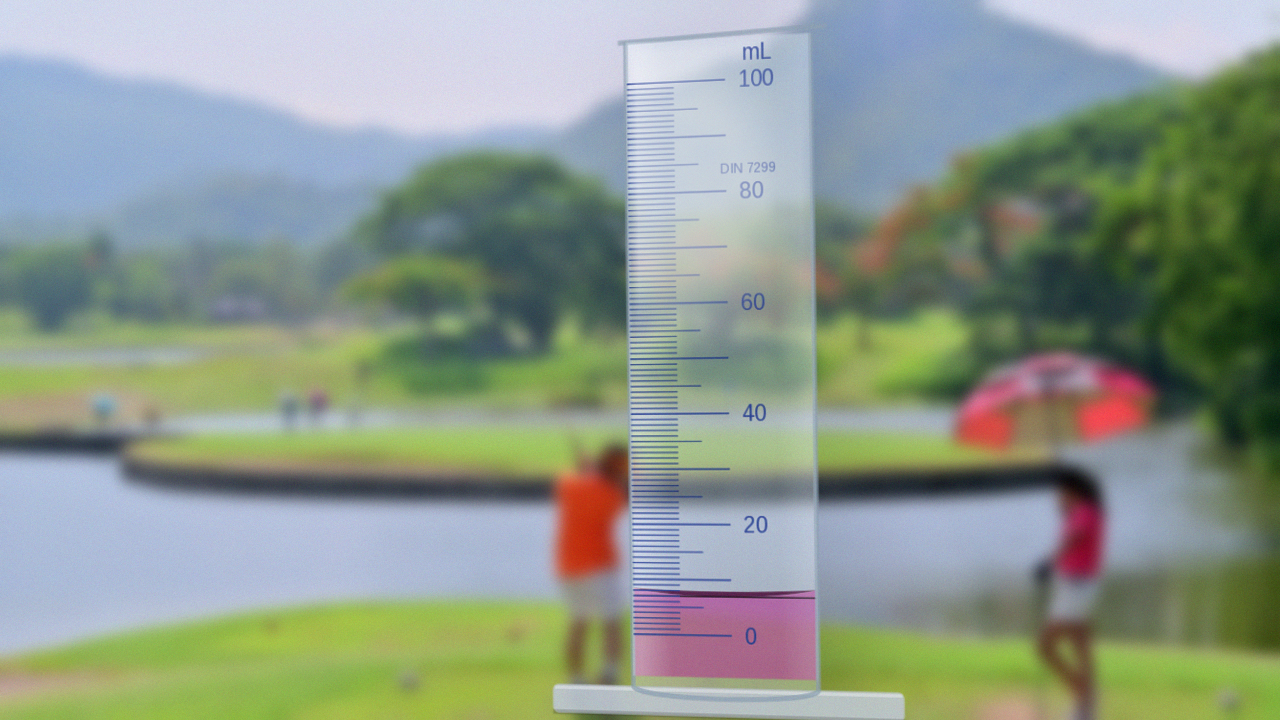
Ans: 7 mL
